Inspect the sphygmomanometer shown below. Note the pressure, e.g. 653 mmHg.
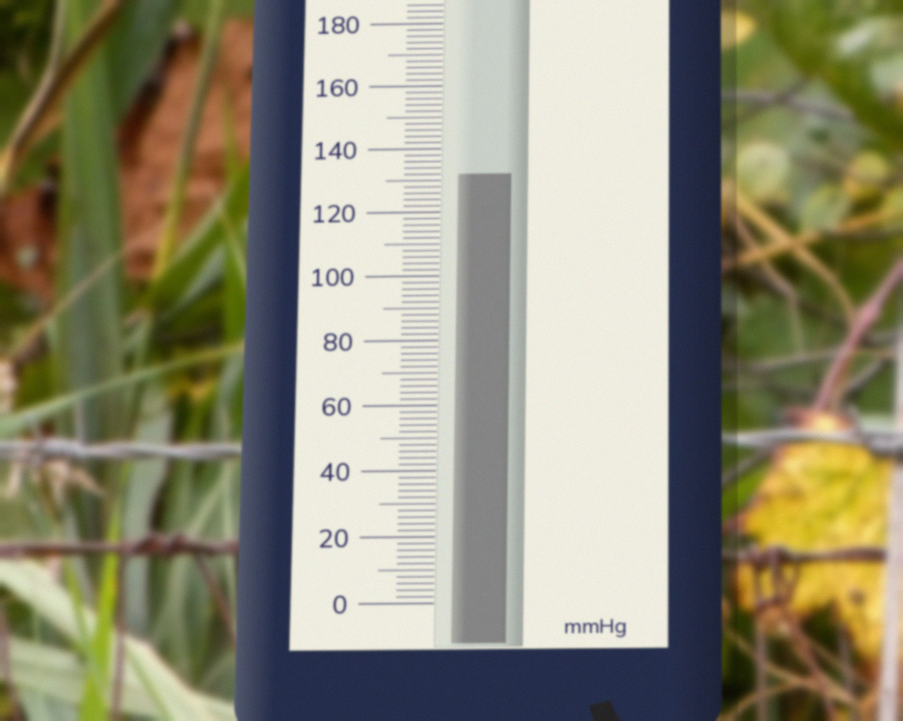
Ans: 132 mmHg
